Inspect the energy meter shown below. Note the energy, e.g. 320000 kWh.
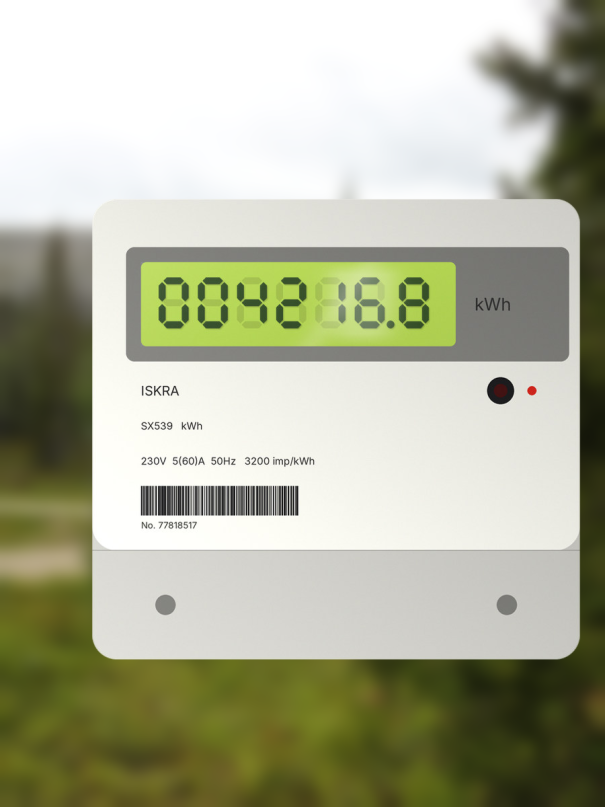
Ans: 4216.8 kWh
